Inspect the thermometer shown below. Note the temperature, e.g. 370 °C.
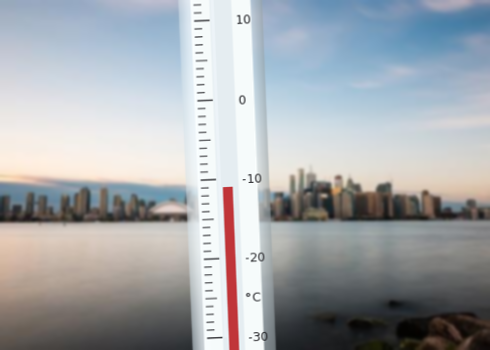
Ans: -11 °C
